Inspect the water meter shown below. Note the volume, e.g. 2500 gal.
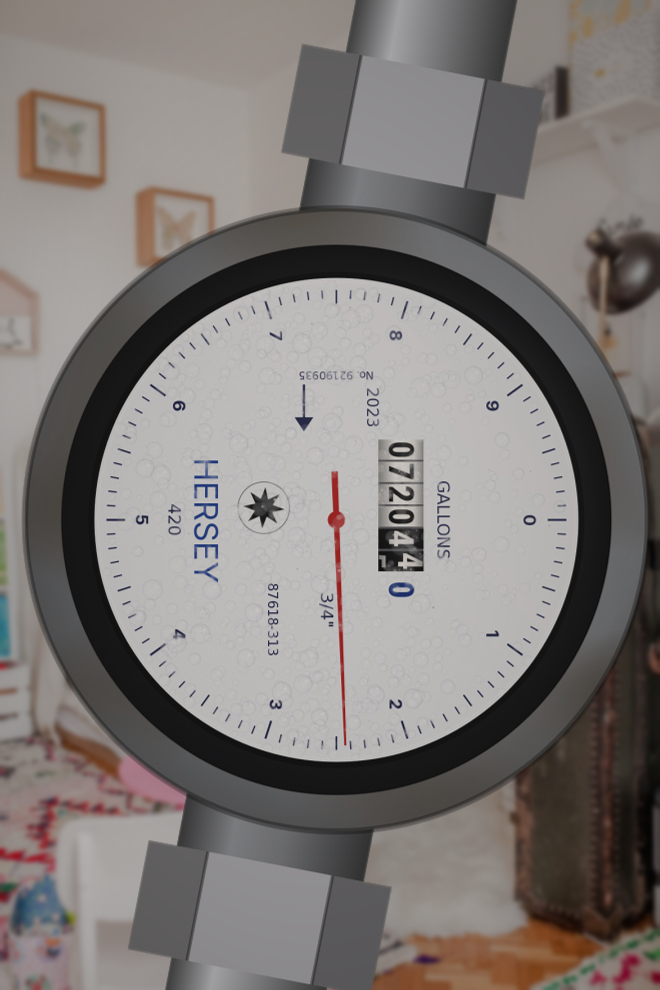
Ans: 720442.4 gal
